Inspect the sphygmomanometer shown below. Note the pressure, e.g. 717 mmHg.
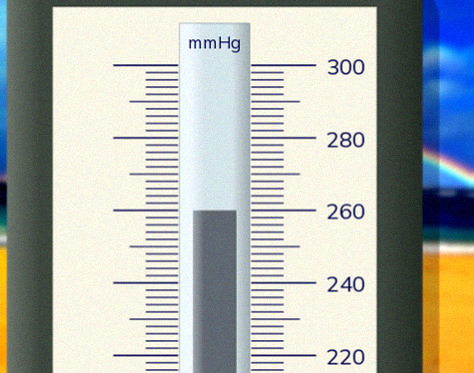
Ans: 260 mmHg
